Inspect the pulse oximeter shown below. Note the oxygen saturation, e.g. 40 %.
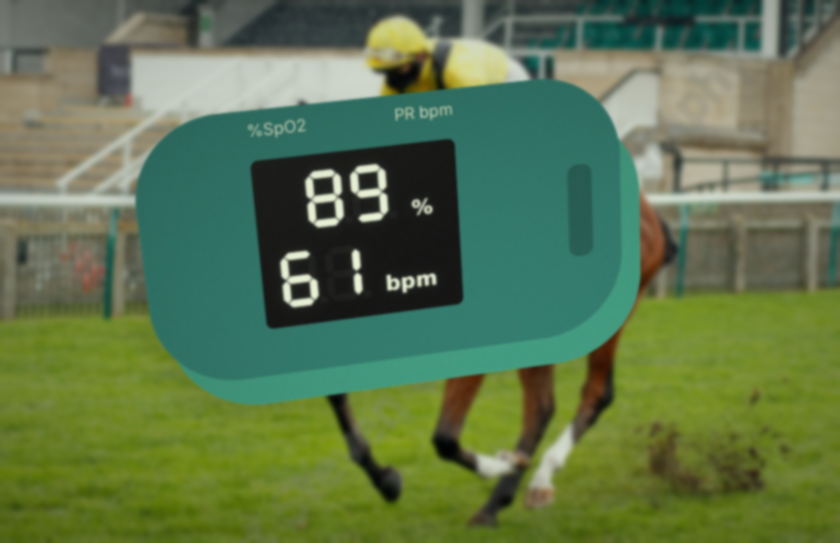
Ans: 89 %
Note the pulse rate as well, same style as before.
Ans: 61 bpm
